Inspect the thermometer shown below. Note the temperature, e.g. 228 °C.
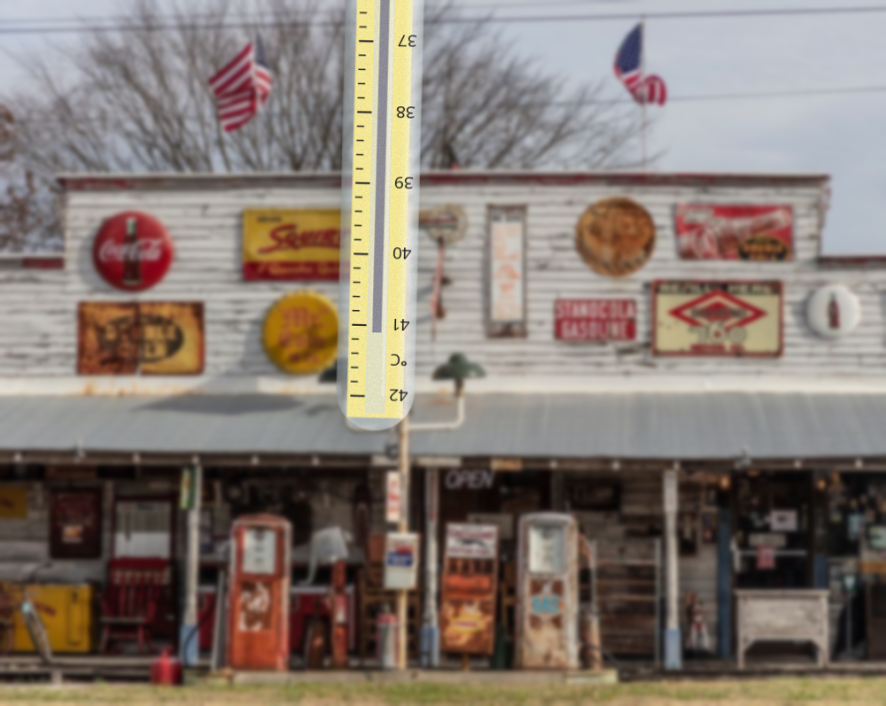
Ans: 41.1 °C
